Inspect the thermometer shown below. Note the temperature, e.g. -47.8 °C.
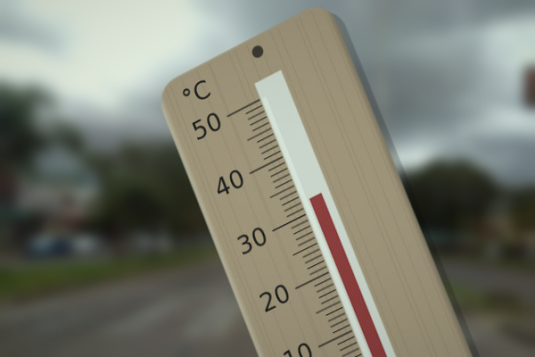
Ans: 32 °C
